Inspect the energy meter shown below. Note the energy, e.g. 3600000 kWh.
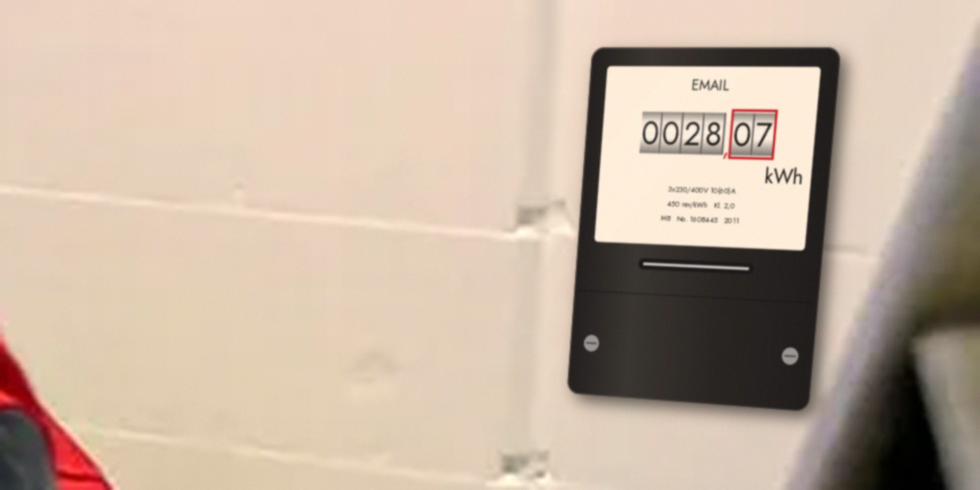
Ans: 28.07 kWh
